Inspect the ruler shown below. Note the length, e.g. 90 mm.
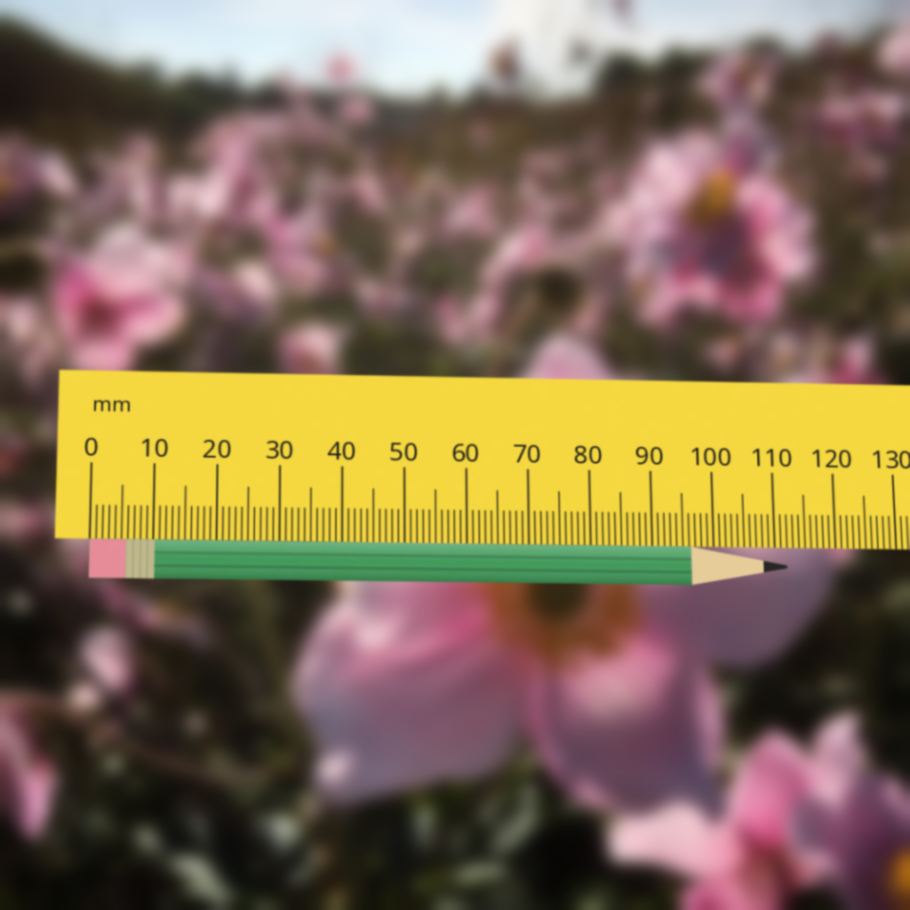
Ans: 112 mm
